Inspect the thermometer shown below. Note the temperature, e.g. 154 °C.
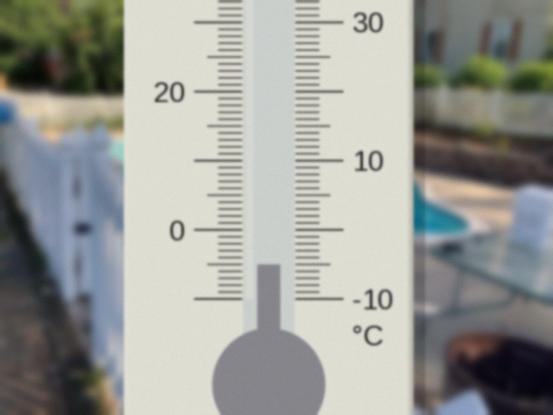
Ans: -5 °C
